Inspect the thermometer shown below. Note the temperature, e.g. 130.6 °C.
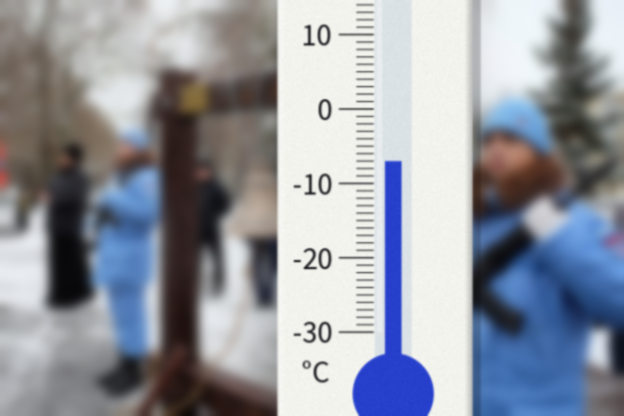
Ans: -7 °C
